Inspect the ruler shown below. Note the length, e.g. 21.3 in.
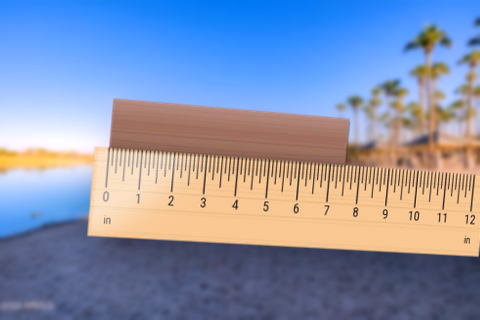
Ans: 7.5 in
